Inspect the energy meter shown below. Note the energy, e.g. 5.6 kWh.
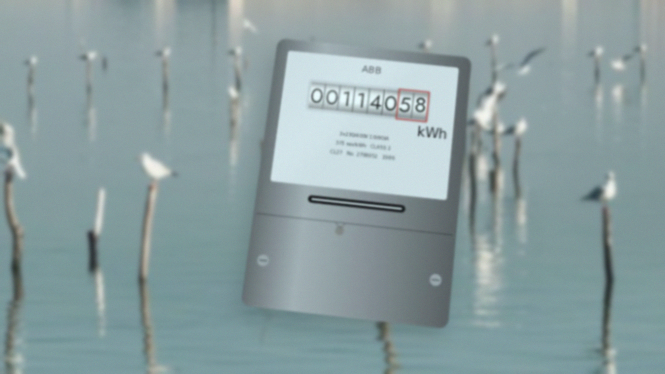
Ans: 1140.58 kWh
